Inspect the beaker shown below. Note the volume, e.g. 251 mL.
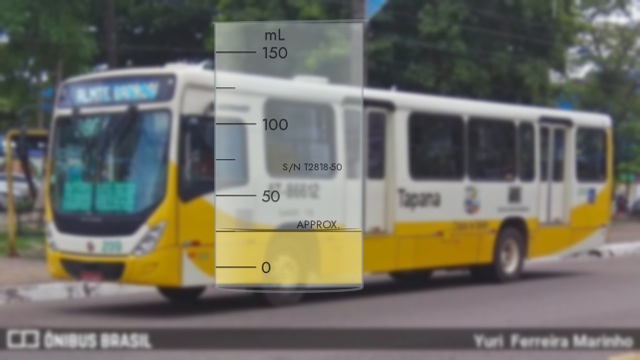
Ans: 25 mL
